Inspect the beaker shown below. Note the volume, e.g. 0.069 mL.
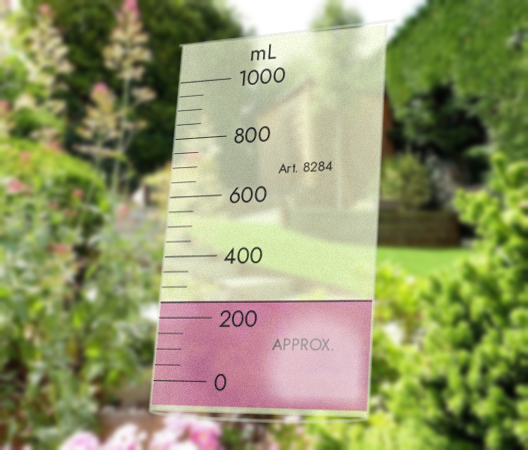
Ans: 250 mL
